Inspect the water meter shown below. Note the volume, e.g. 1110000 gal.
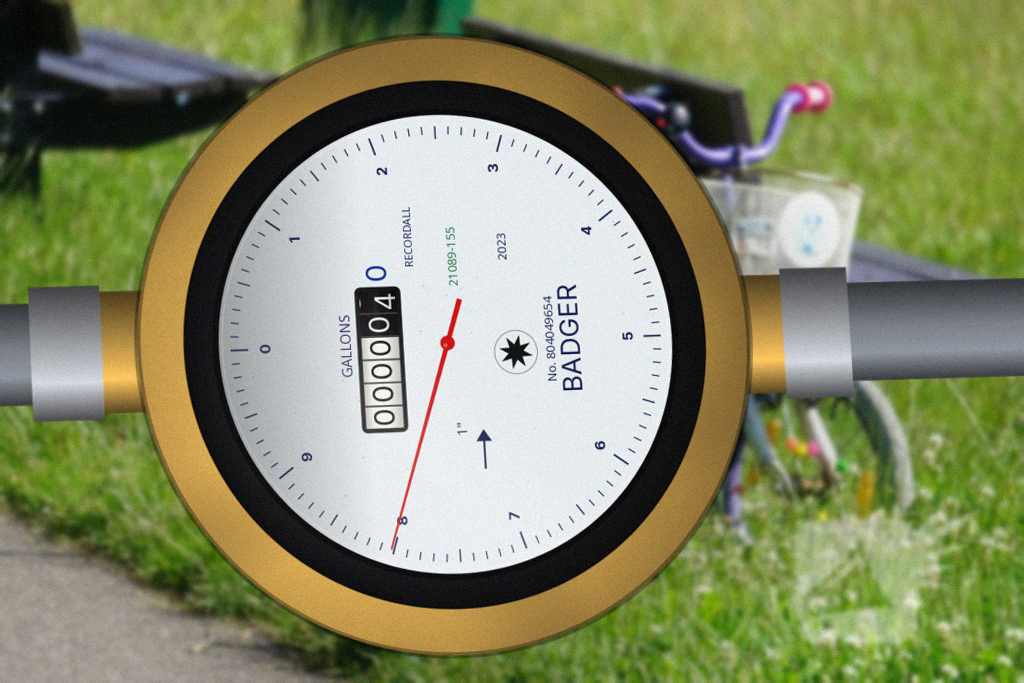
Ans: 38.0 gal
